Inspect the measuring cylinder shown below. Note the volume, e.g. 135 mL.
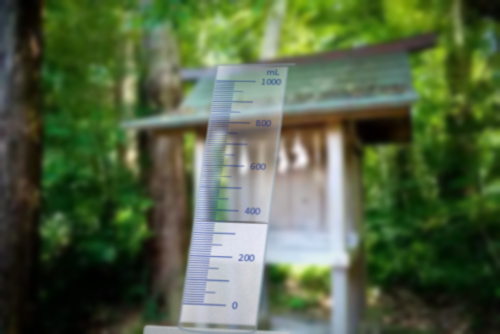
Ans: 350 mL
